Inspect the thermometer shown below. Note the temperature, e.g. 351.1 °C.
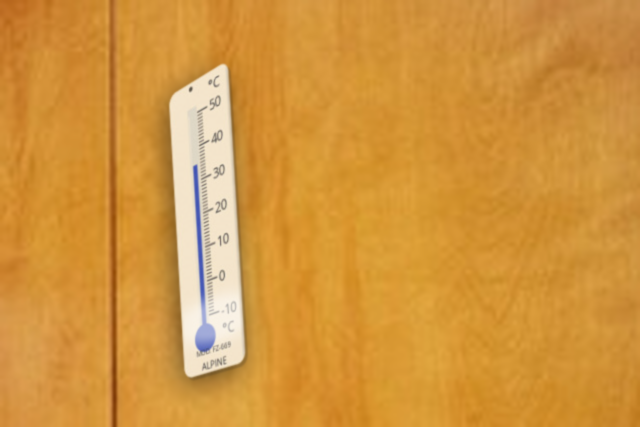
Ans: 35 °C
